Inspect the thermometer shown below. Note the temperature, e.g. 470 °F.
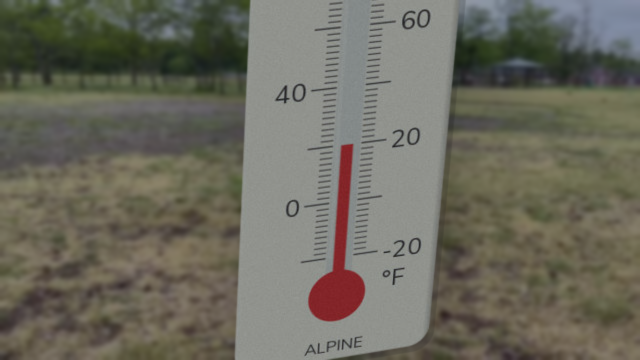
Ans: 20 °F
